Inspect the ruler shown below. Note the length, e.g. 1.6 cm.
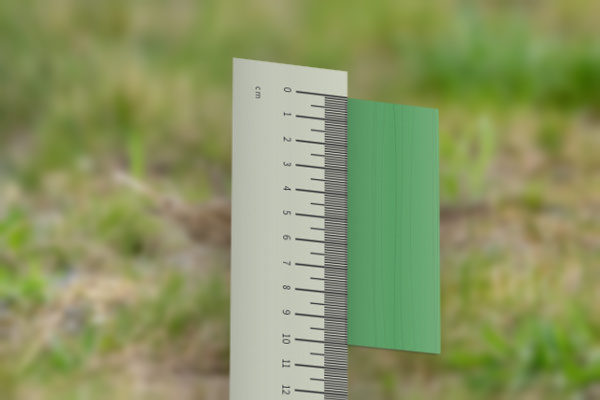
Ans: 10 cm
